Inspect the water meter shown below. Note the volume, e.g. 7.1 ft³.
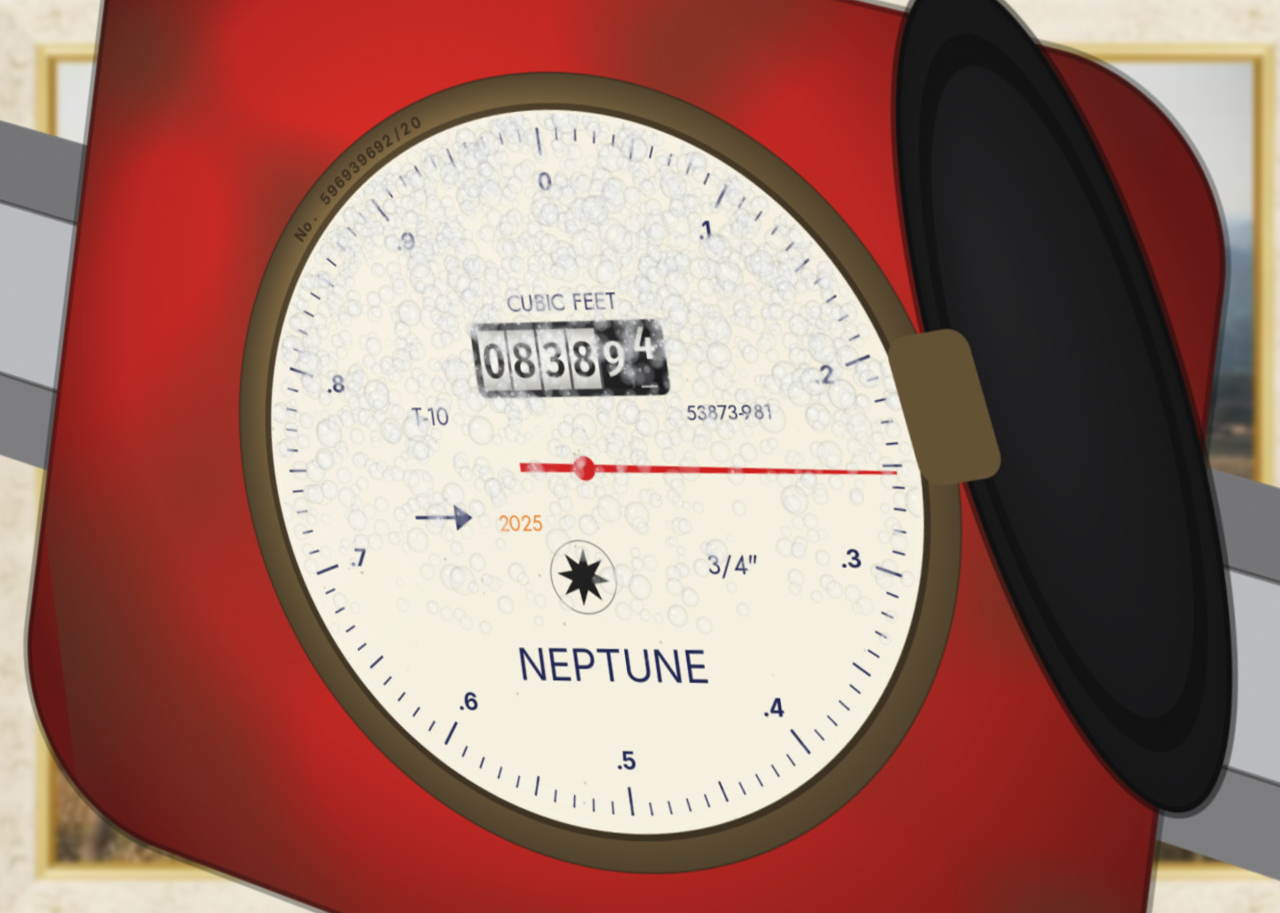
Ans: 83894.25 ft³
